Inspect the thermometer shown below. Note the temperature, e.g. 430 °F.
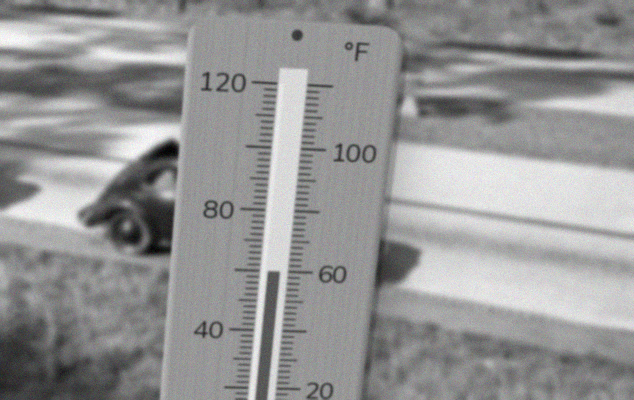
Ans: 60 °F
